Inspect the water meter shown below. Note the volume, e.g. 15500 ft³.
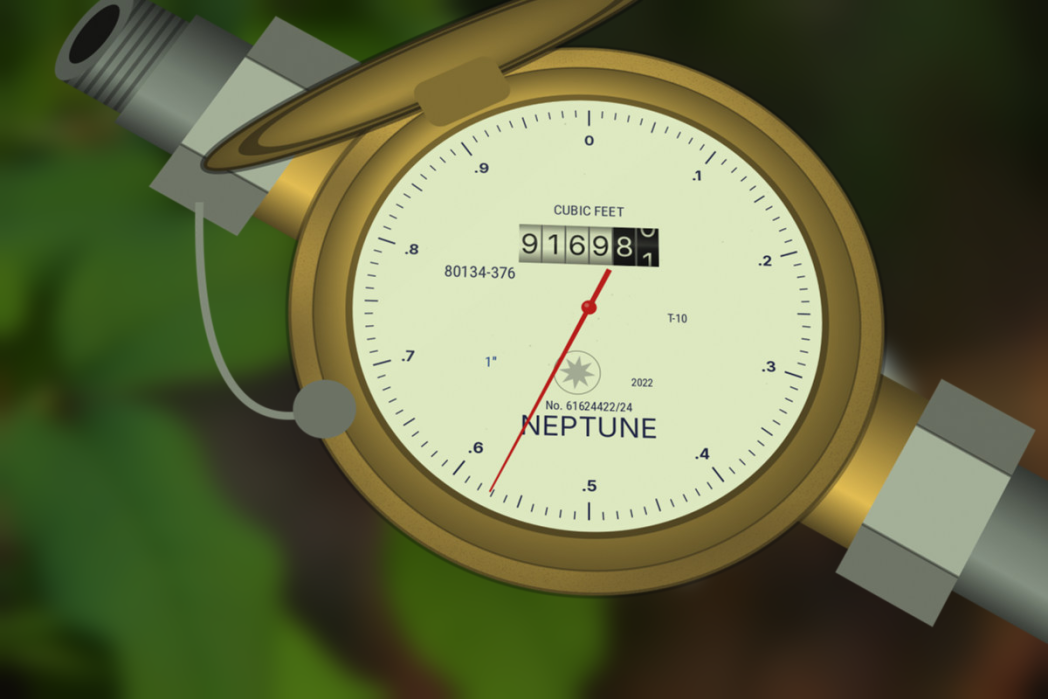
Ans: 916980.57 ft³
